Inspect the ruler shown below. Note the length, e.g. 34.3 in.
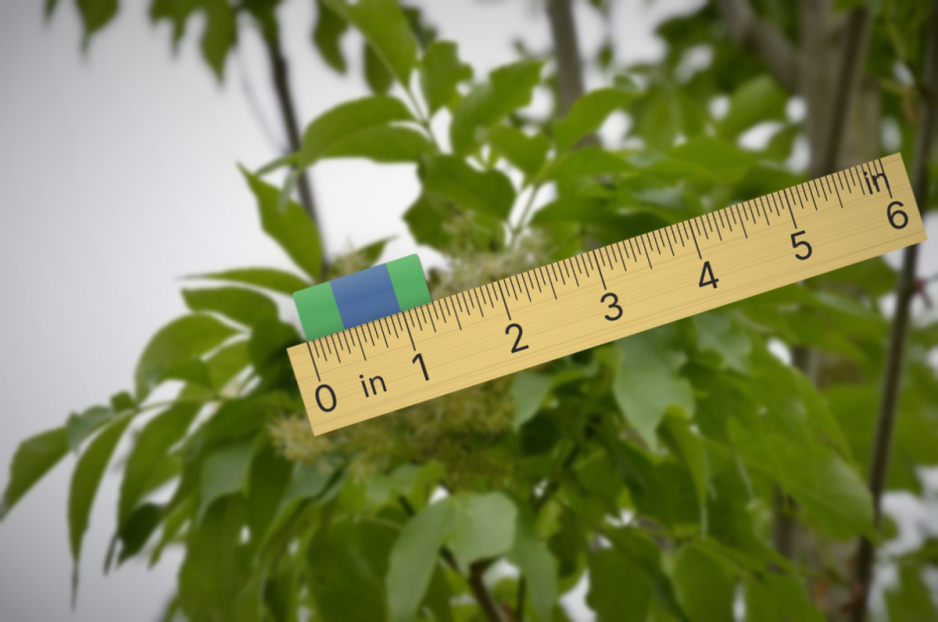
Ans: 1.3125 in
